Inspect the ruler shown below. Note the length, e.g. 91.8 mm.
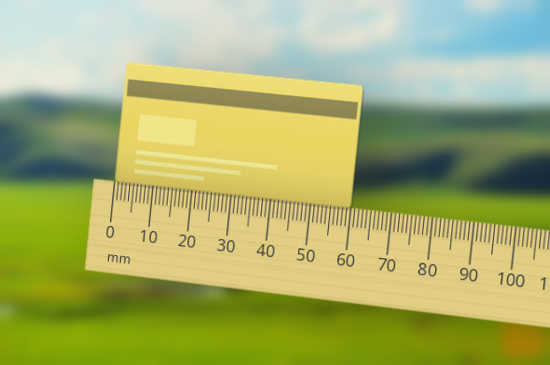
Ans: 60 mm
